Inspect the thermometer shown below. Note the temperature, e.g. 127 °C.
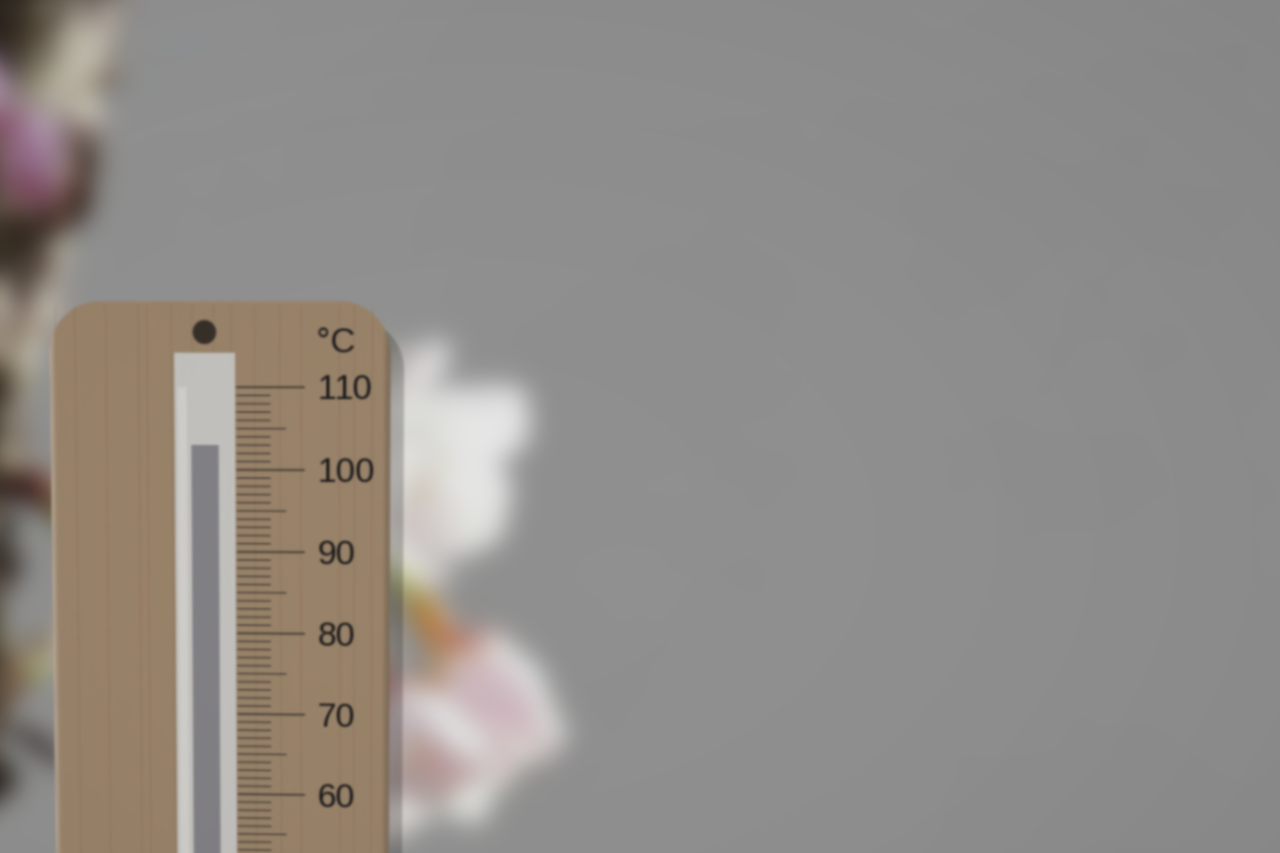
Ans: 103 °C
